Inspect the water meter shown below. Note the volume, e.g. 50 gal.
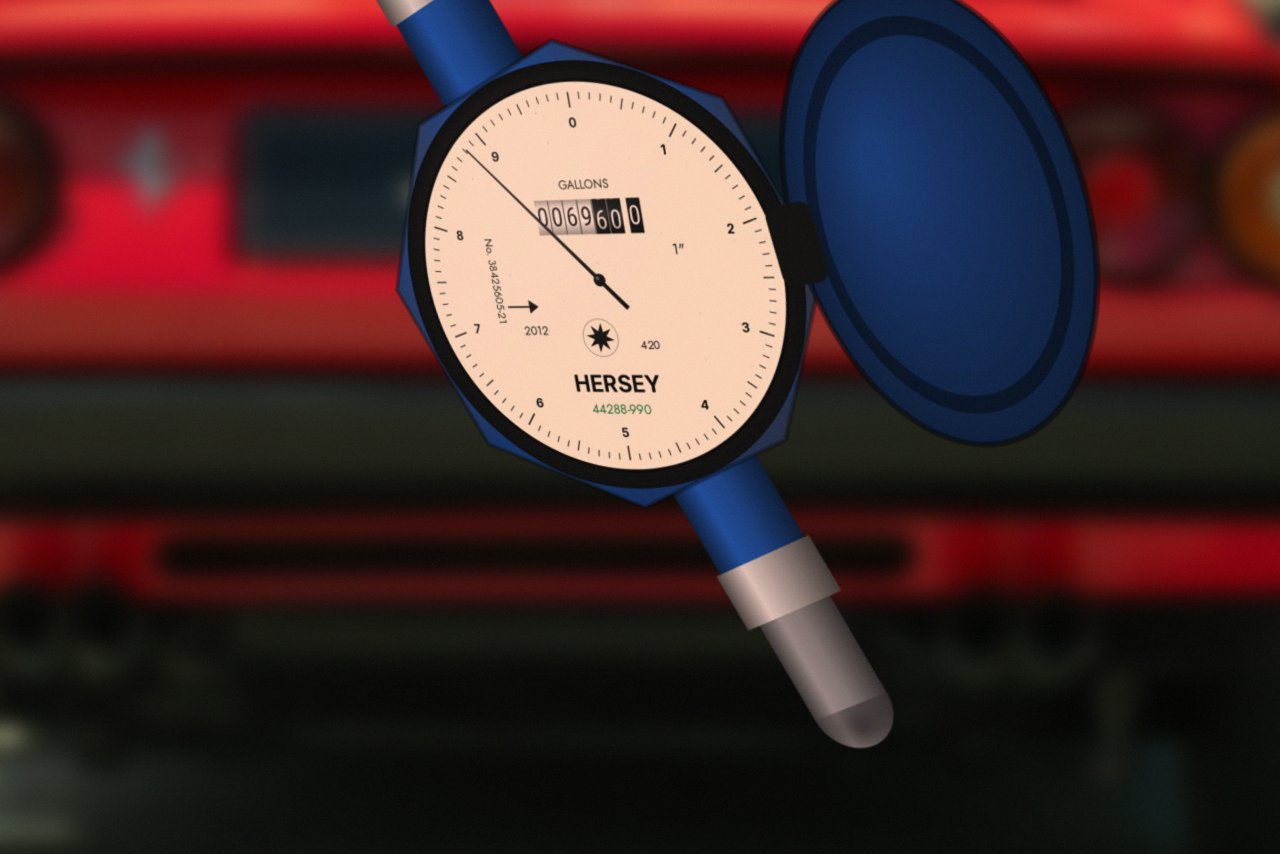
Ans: 69598.8 gal
